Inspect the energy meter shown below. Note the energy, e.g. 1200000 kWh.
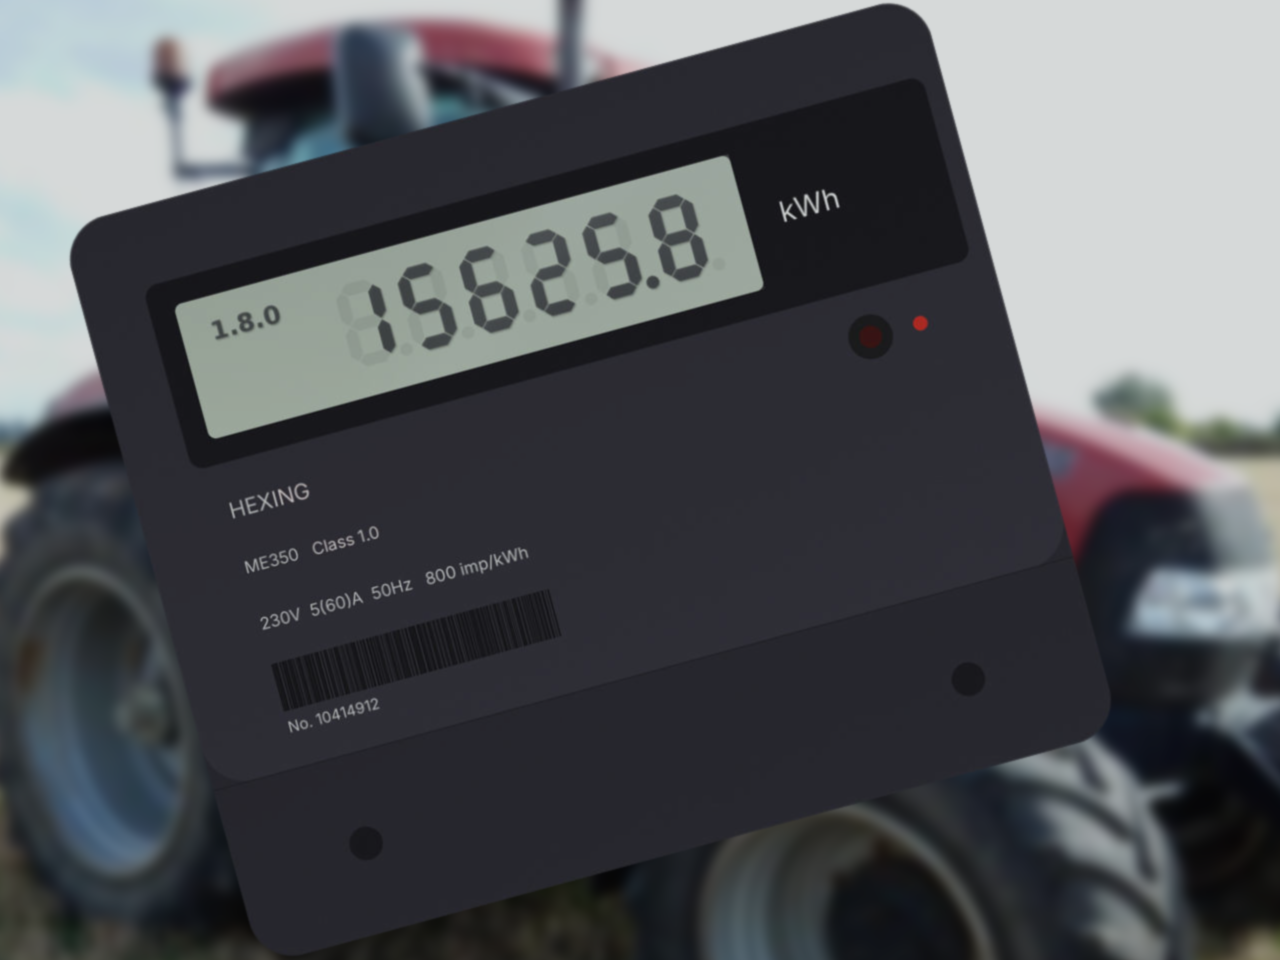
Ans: 15625.8 kWh
